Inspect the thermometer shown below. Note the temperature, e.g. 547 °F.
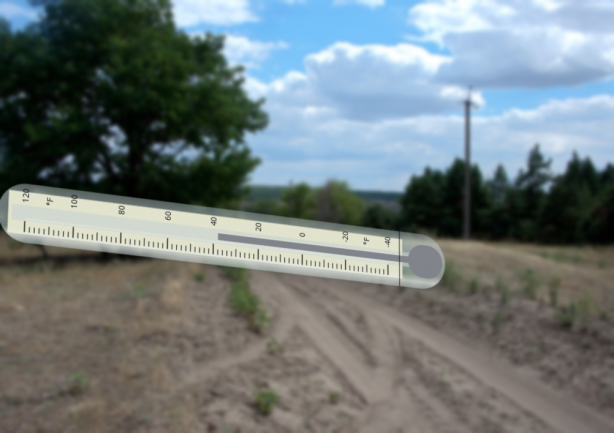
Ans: 38 °F
